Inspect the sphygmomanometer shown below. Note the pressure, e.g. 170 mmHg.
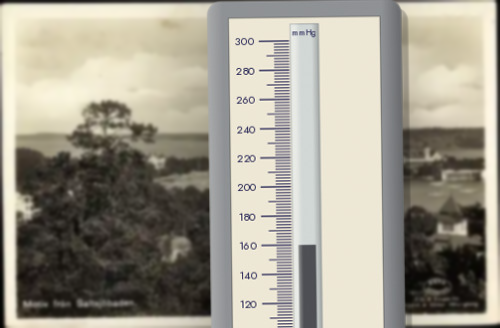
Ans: 160 mmHg
